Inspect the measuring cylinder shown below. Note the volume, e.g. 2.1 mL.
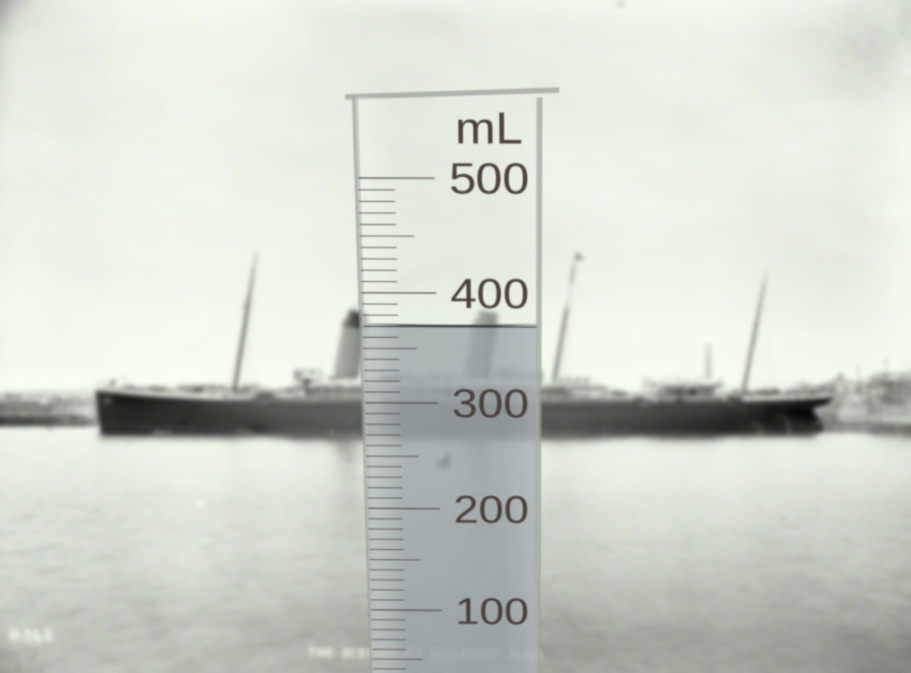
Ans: 370 mL
